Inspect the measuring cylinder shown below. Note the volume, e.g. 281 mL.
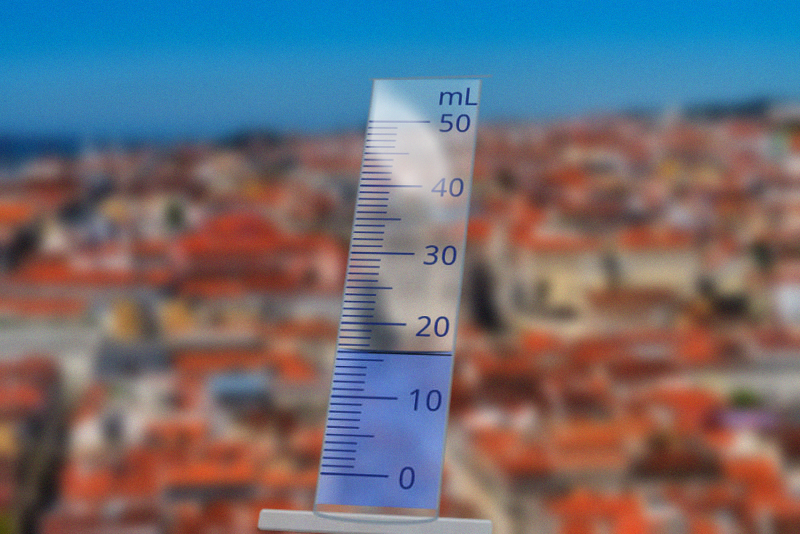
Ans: 16 mL
